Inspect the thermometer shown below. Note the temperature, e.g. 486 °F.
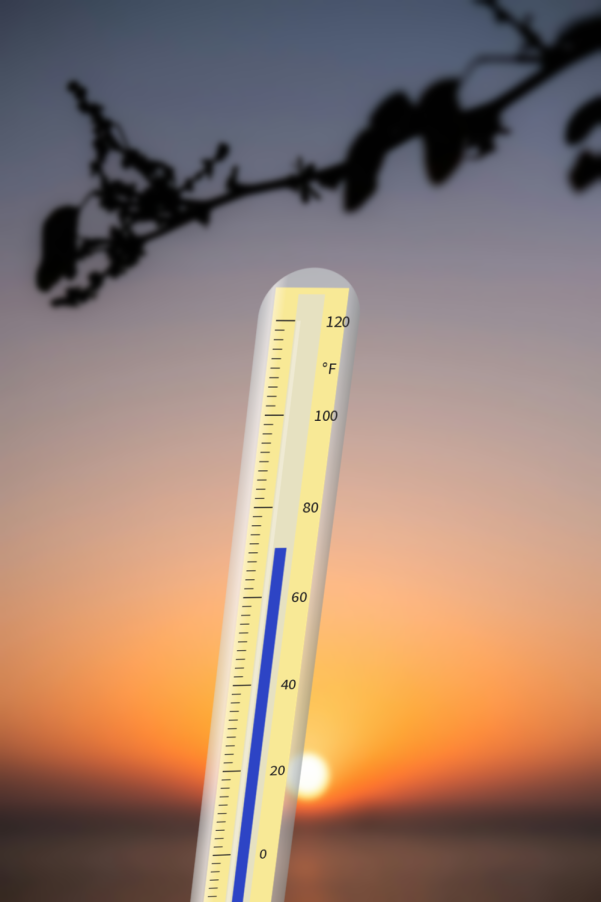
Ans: 71 °F
